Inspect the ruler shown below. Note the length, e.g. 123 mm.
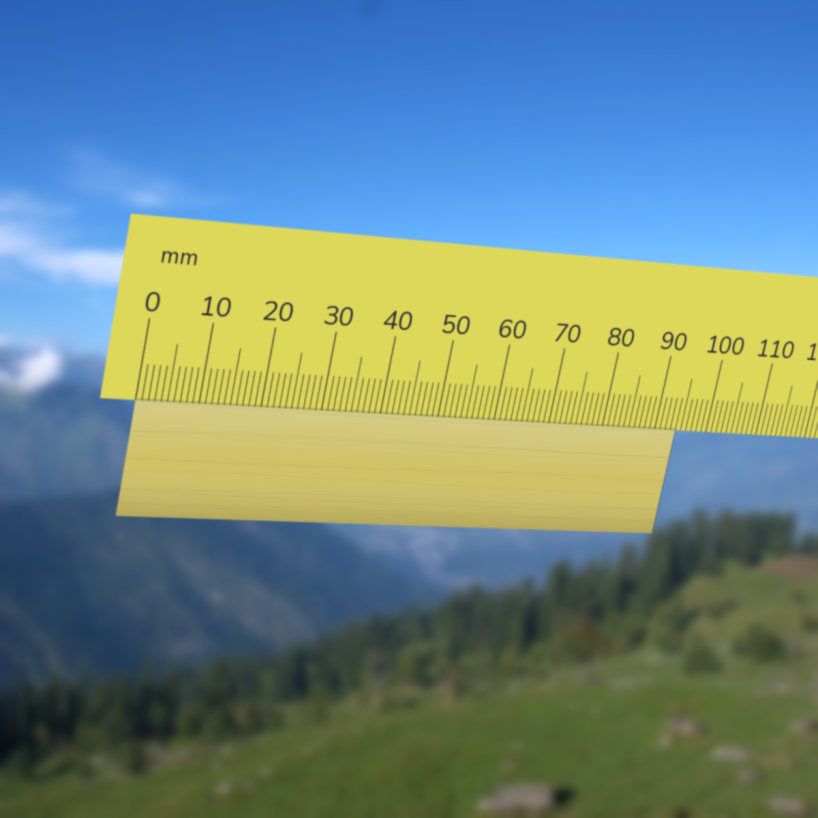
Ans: 94 mm
